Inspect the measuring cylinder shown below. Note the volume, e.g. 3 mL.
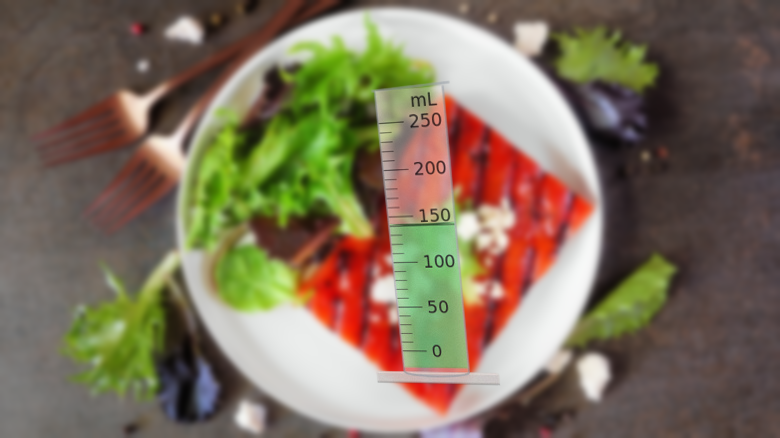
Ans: 140 mL
